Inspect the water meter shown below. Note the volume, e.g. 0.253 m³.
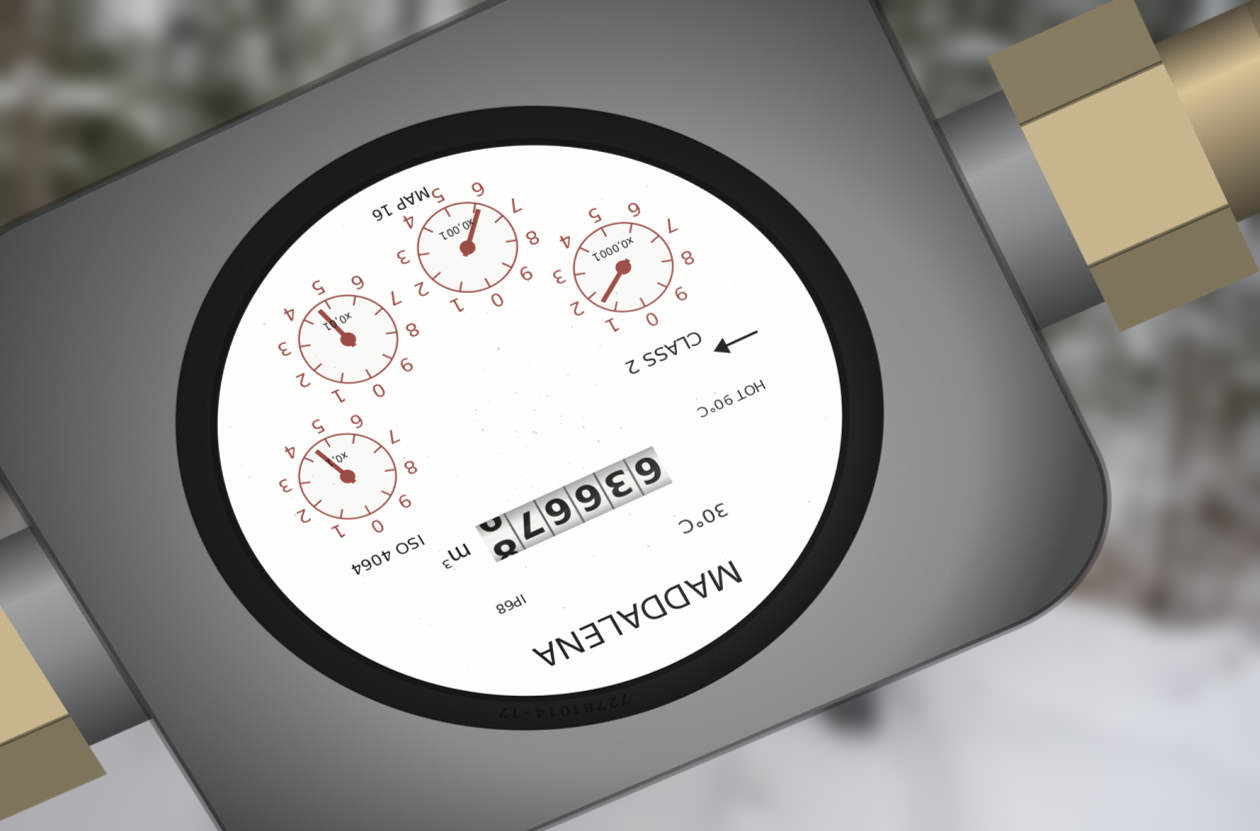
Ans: 636678.4461 m³
